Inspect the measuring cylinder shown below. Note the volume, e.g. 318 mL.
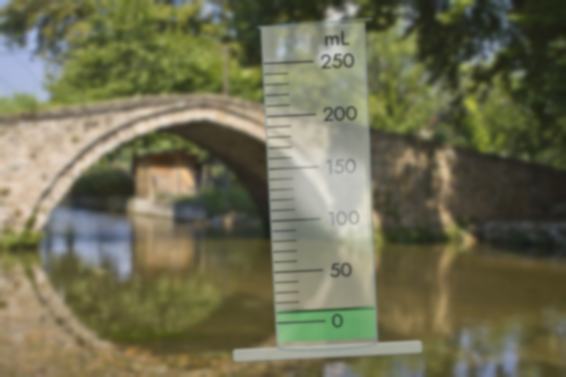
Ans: 10 mL
